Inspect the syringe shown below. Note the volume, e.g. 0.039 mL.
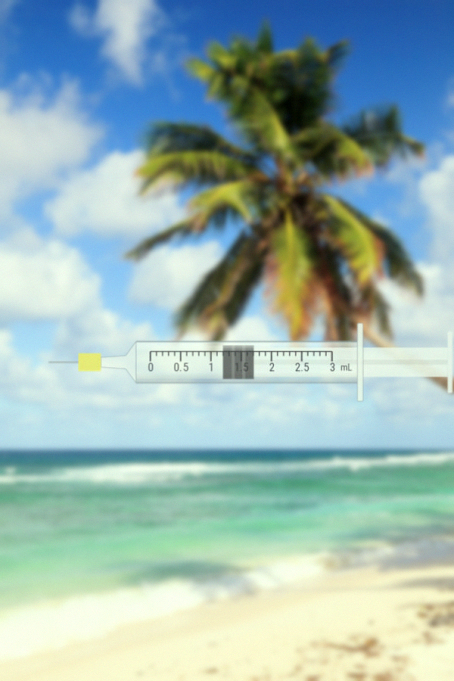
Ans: 1.2 mL
